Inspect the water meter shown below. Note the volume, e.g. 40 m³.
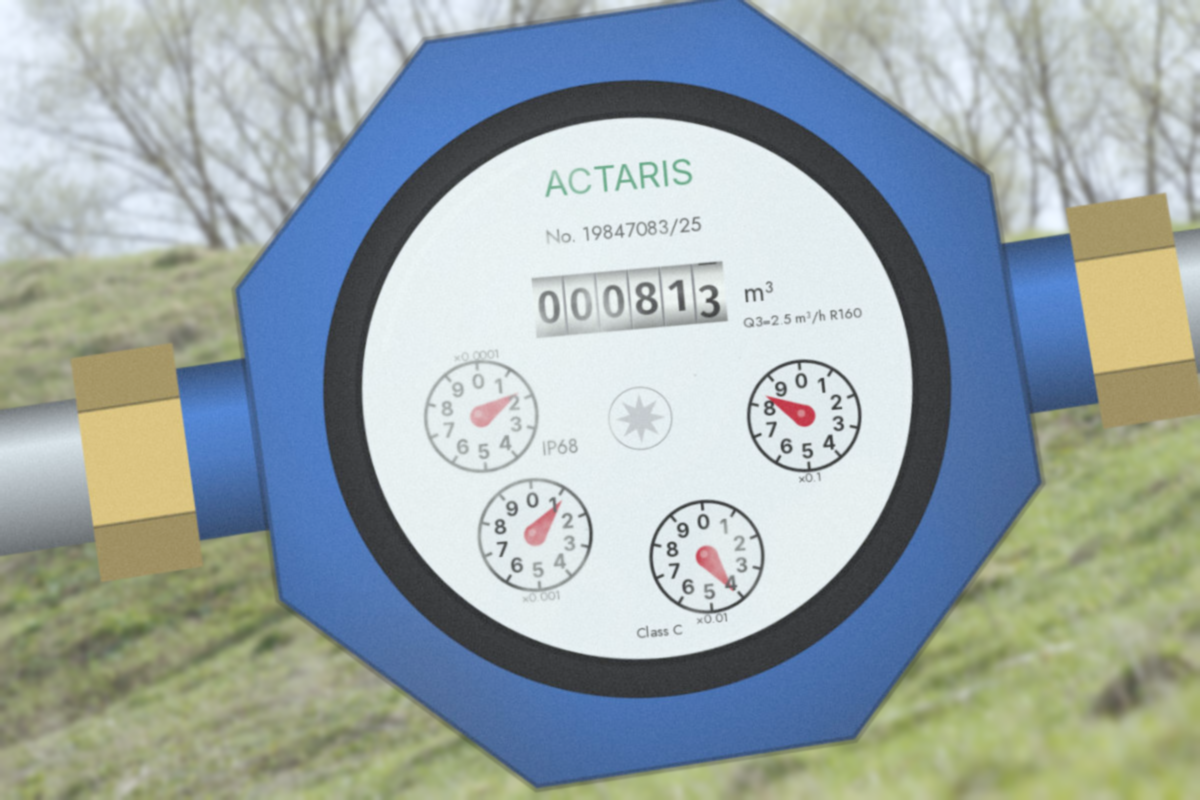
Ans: 812.8411 m³
